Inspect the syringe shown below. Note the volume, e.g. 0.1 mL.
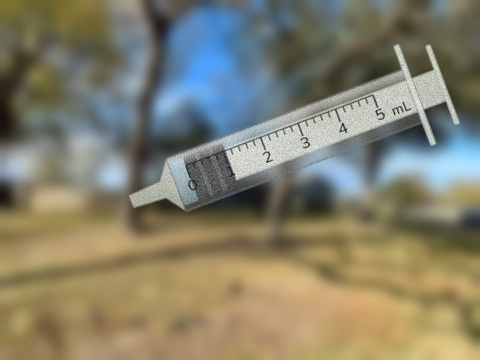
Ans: 0 mL
